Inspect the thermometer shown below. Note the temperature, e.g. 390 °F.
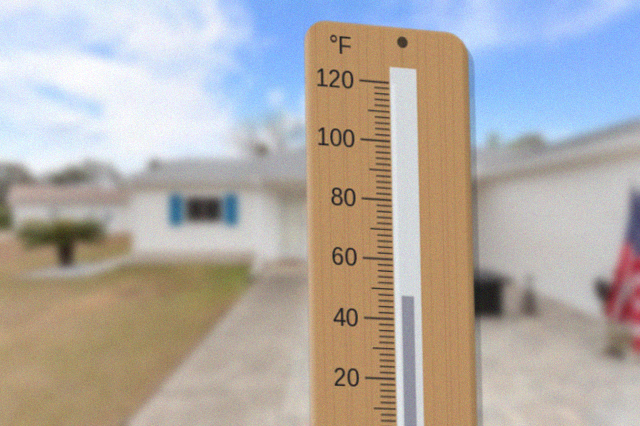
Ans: 48 °F
